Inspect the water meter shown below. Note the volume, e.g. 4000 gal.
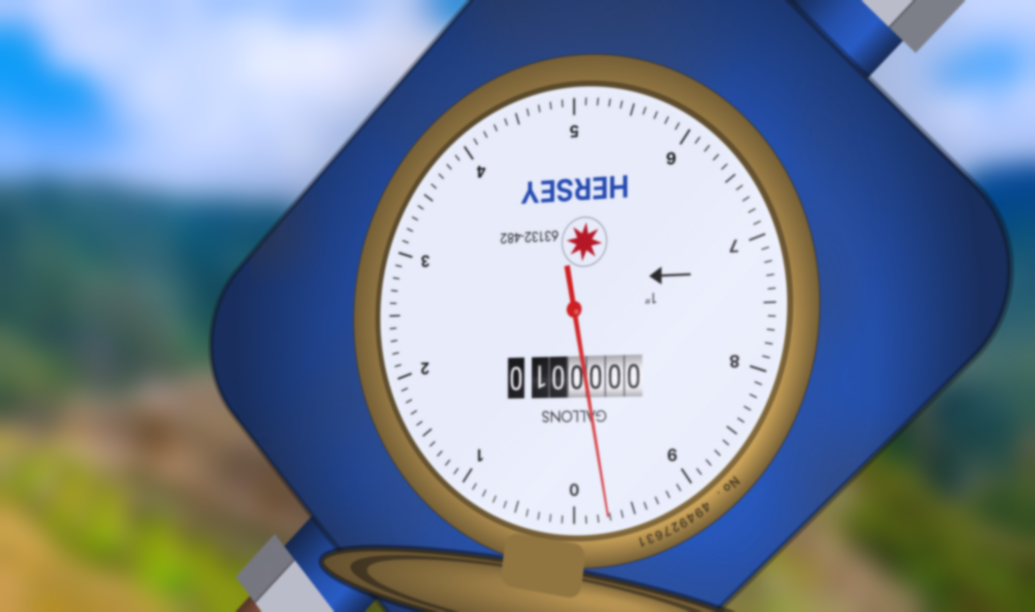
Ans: 9.7 gal
